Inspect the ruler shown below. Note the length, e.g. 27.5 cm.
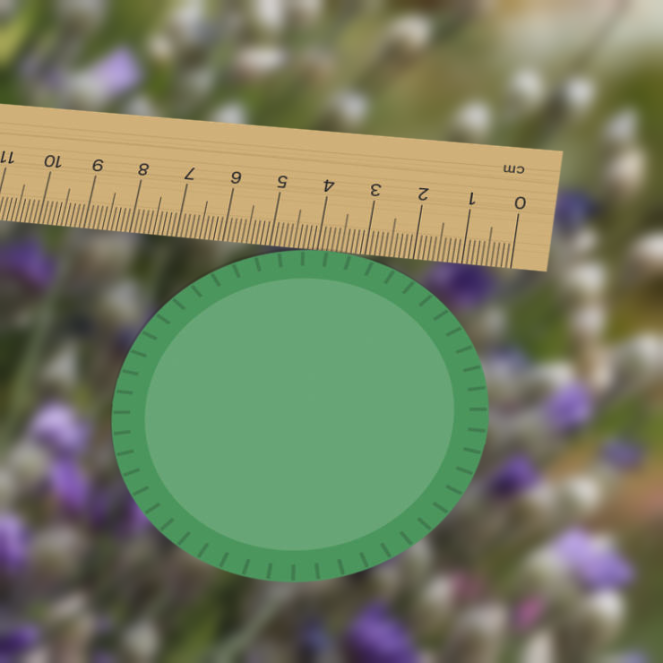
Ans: 7.6 cm
